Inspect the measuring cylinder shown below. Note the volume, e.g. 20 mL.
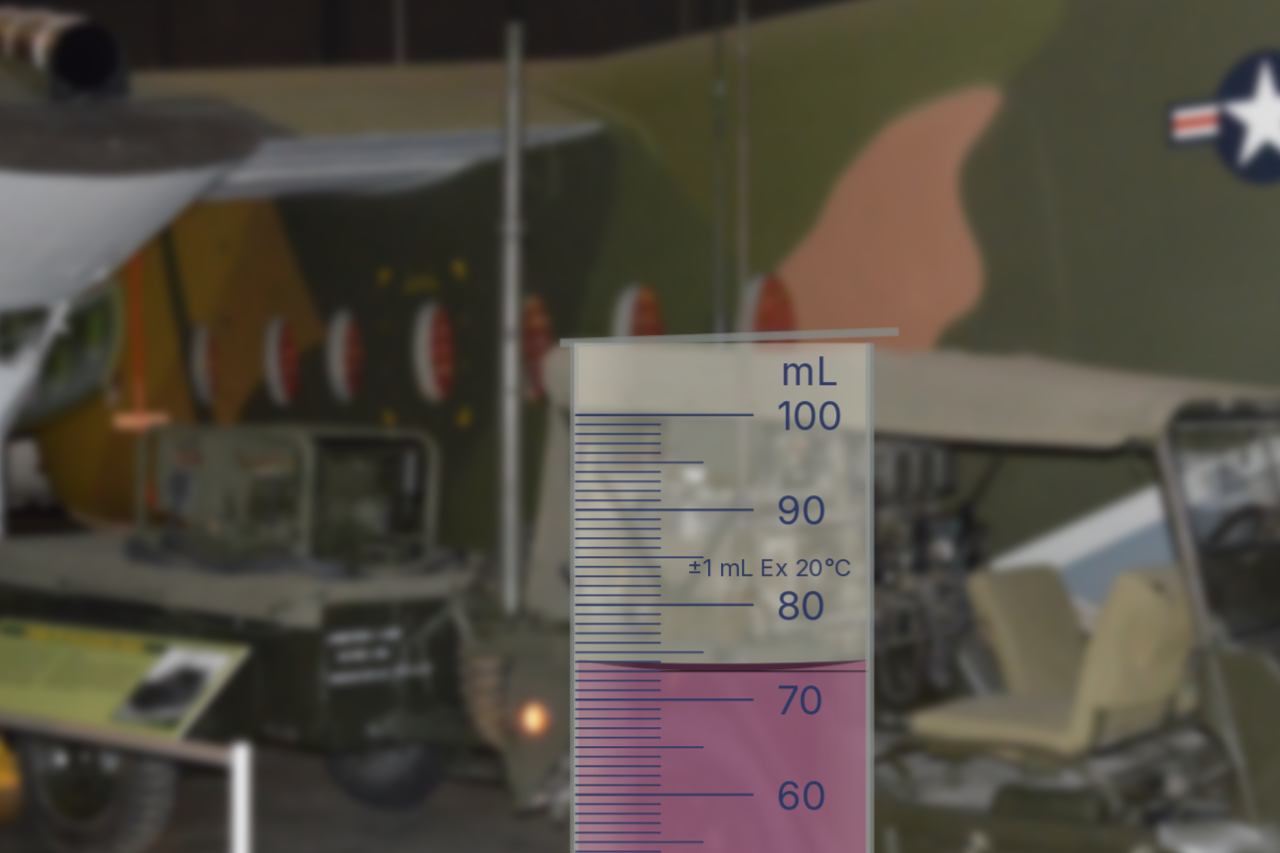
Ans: 73 mL
